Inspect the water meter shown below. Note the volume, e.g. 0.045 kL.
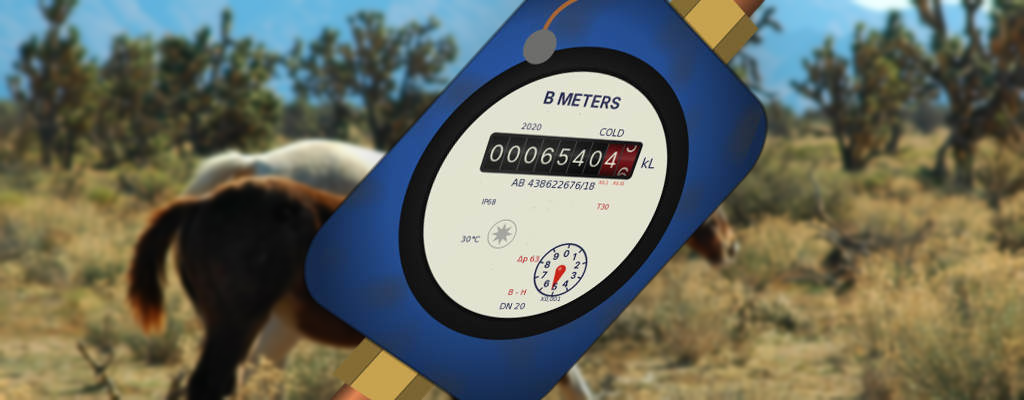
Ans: 6540.455 kL
